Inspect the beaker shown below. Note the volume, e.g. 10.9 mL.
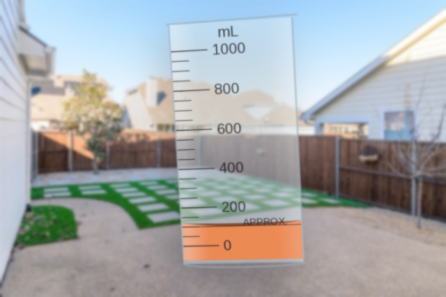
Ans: 100 mL
